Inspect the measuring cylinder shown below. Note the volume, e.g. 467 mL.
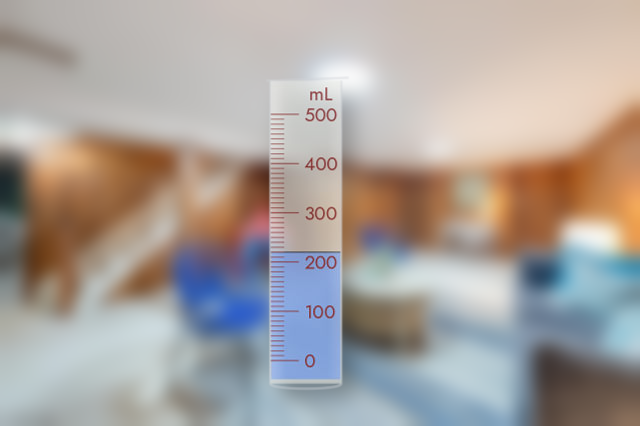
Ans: 220 mL
